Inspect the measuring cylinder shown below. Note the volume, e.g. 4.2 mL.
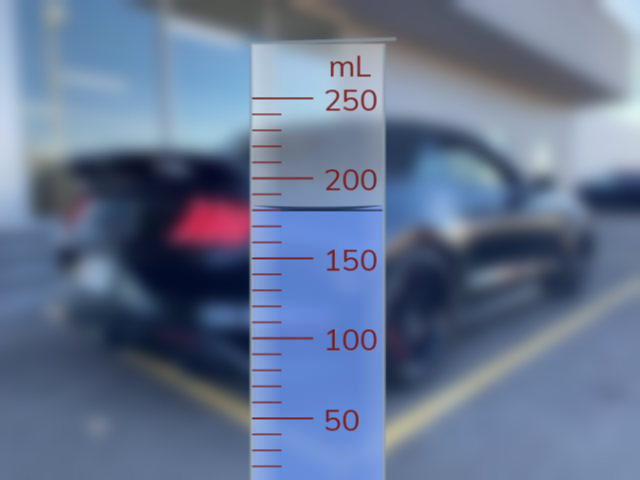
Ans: 180 mL
